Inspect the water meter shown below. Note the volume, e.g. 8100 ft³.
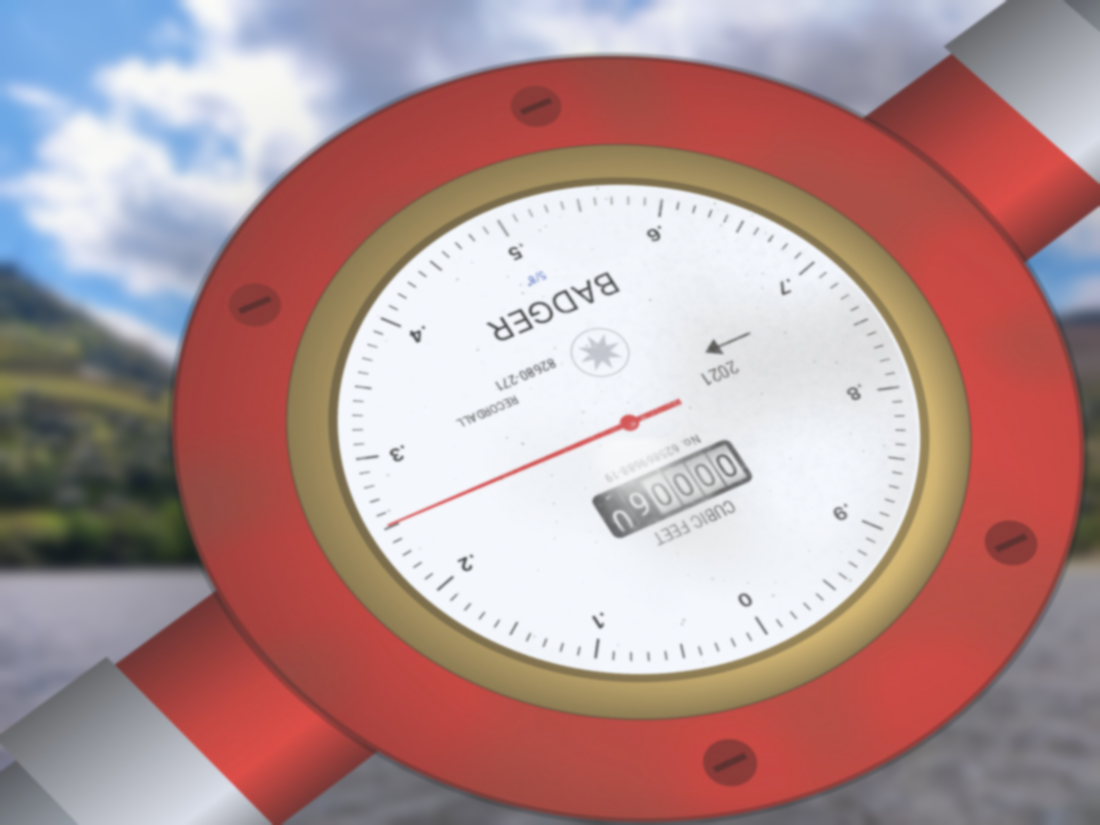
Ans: 60.25 ft³
